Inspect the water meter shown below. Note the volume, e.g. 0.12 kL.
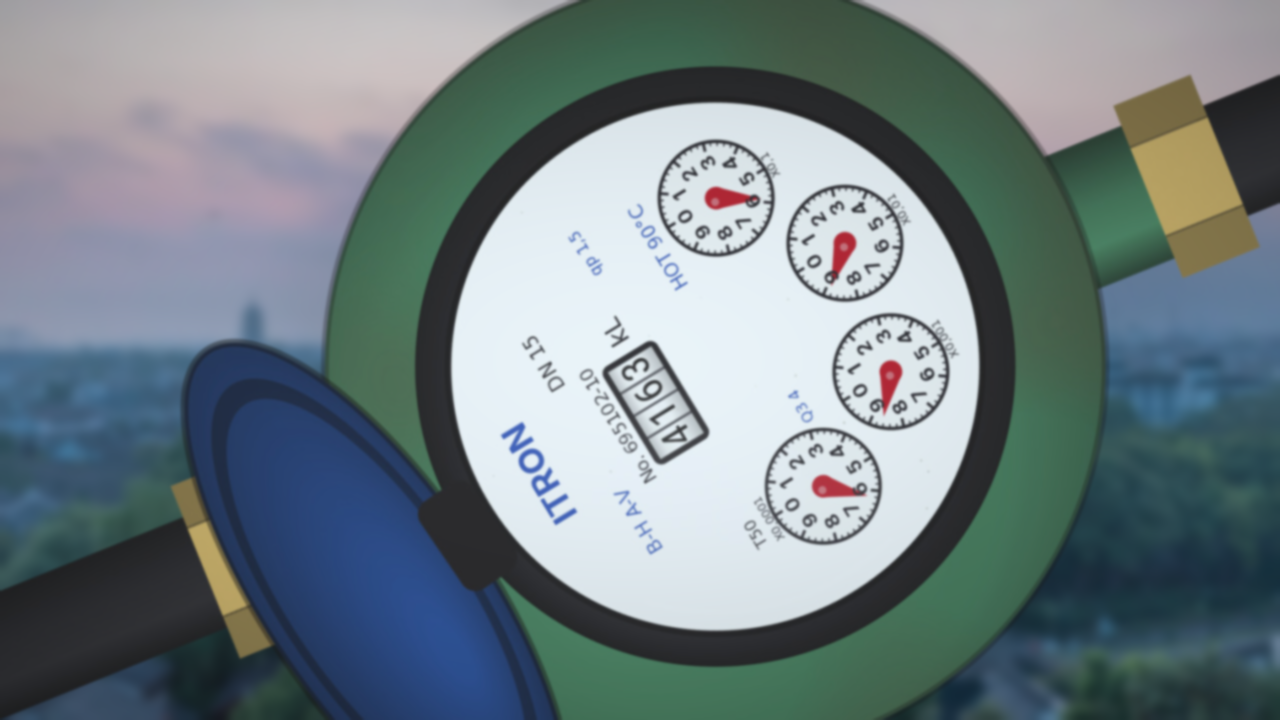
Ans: 4163.5886 kL
